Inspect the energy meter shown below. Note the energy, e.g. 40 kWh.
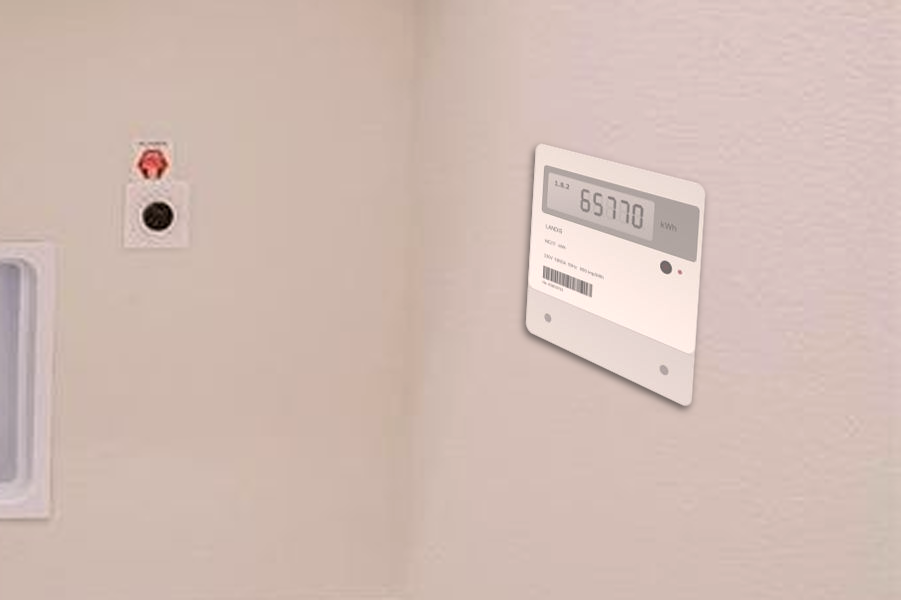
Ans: 65770 kWh
